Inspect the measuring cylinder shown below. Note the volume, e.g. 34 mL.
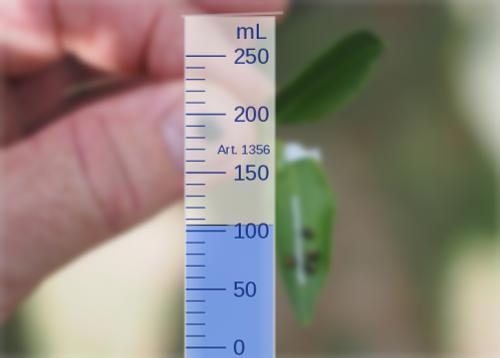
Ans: 105 mL
